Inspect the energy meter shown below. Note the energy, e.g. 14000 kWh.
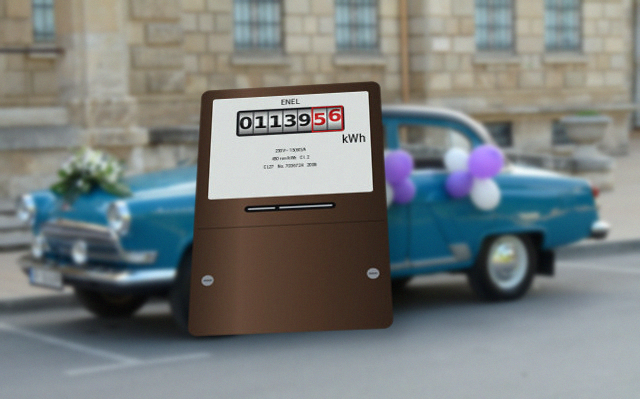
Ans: 1139.56 kWh
